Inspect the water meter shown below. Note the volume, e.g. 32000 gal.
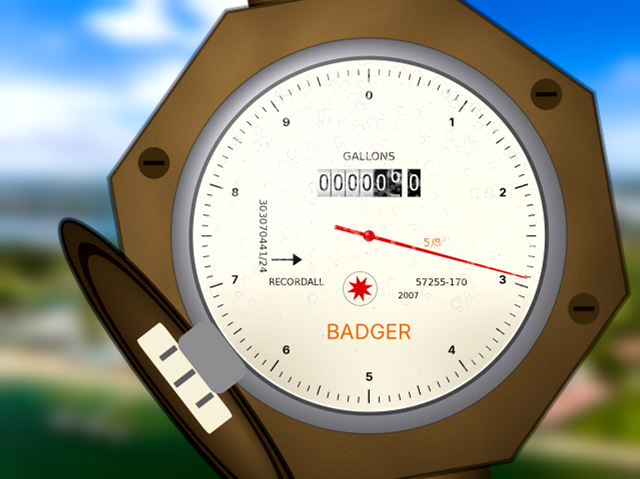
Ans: 62.9 gal
